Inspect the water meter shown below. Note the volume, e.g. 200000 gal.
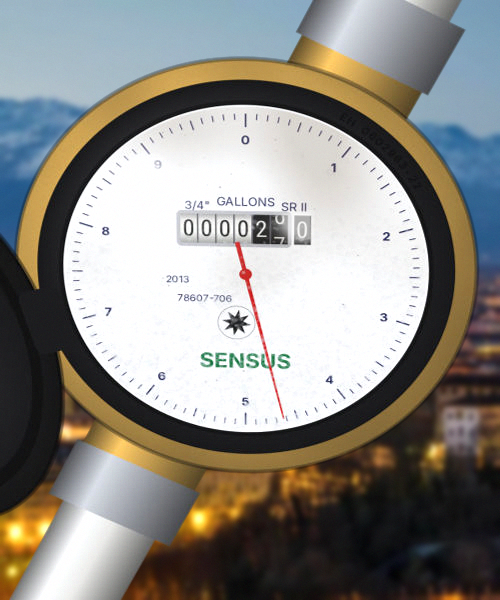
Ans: 264.6 gal
